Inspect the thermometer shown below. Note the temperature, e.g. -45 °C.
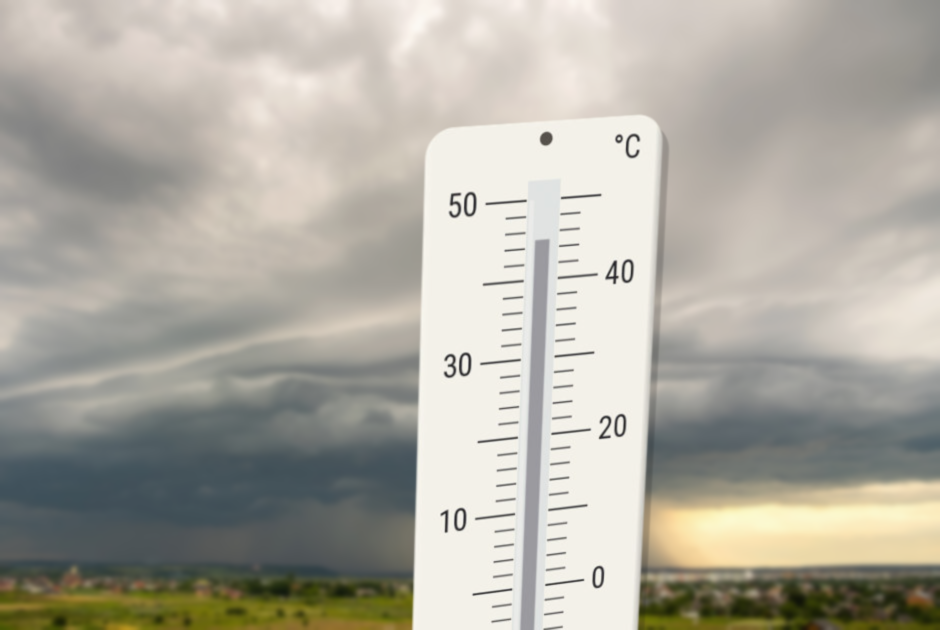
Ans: 45 °C
